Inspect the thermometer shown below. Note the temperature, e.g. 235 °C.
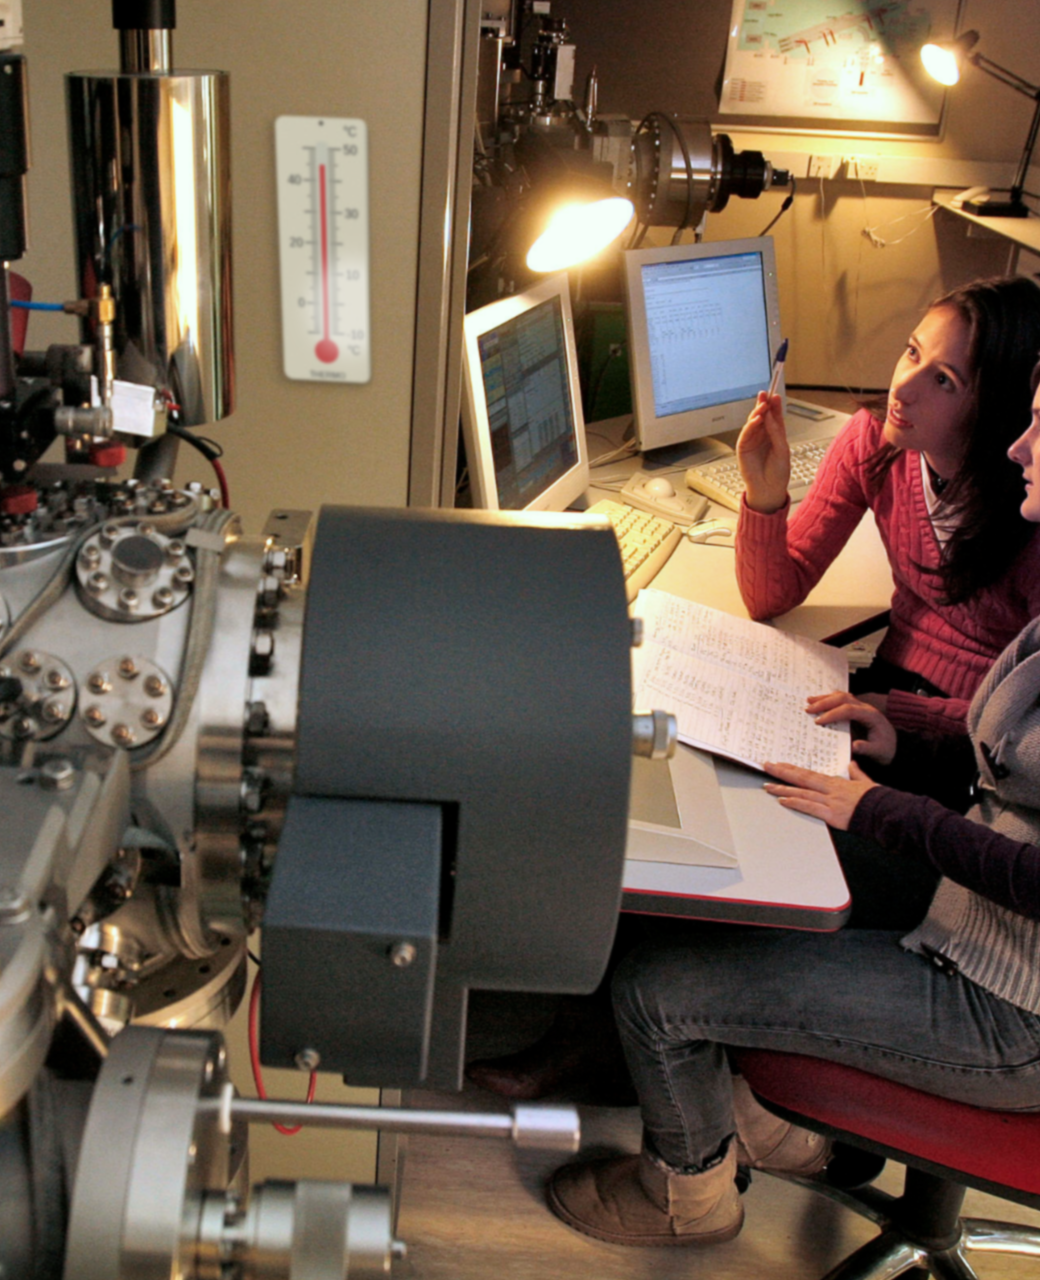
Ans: 45 °C
